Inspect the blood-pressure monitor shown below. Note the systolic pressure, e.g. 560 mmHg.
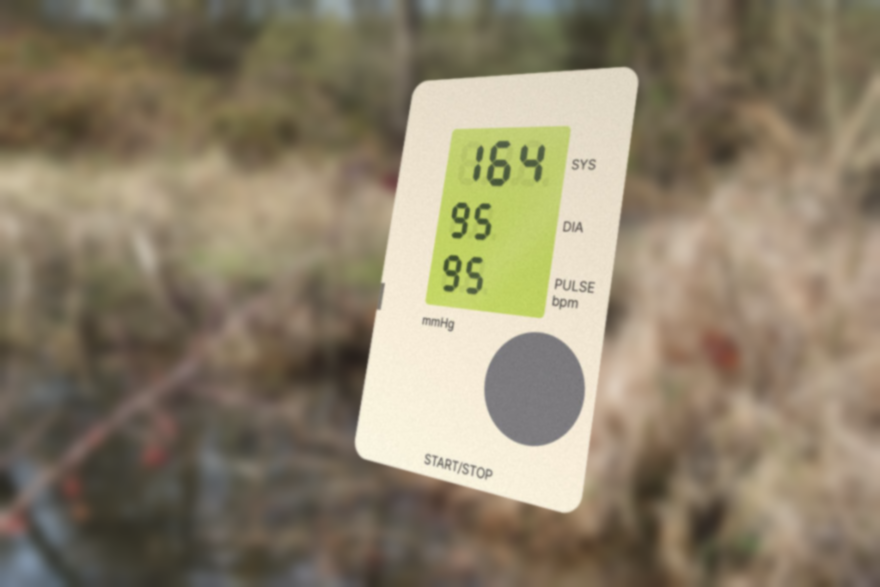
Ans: 164 mmHg
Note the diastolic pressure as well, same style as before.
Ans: 95 mmHg
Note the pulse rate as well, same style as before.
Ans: 95 bpm
